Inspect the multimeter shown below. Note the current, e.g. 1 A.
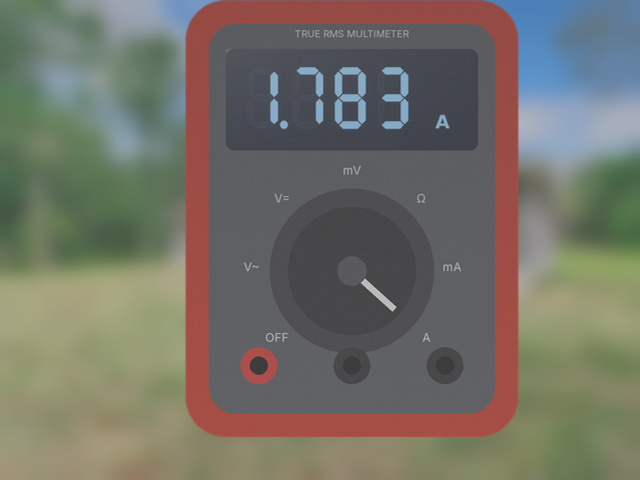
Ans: 1.783 A
